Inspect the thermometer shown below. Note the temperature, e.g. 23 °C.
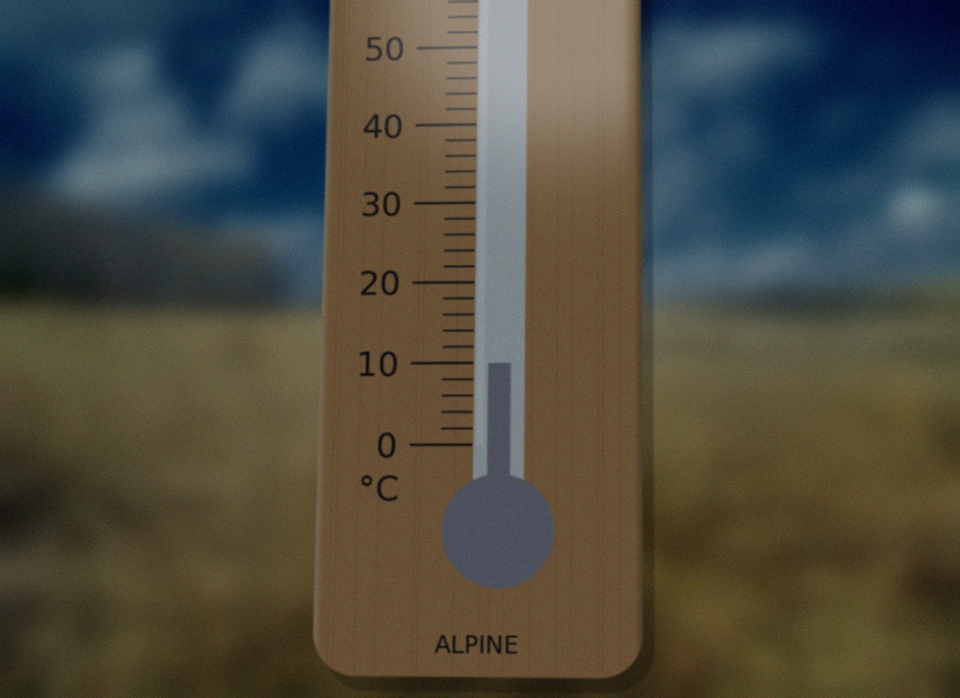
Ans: 10 °C
